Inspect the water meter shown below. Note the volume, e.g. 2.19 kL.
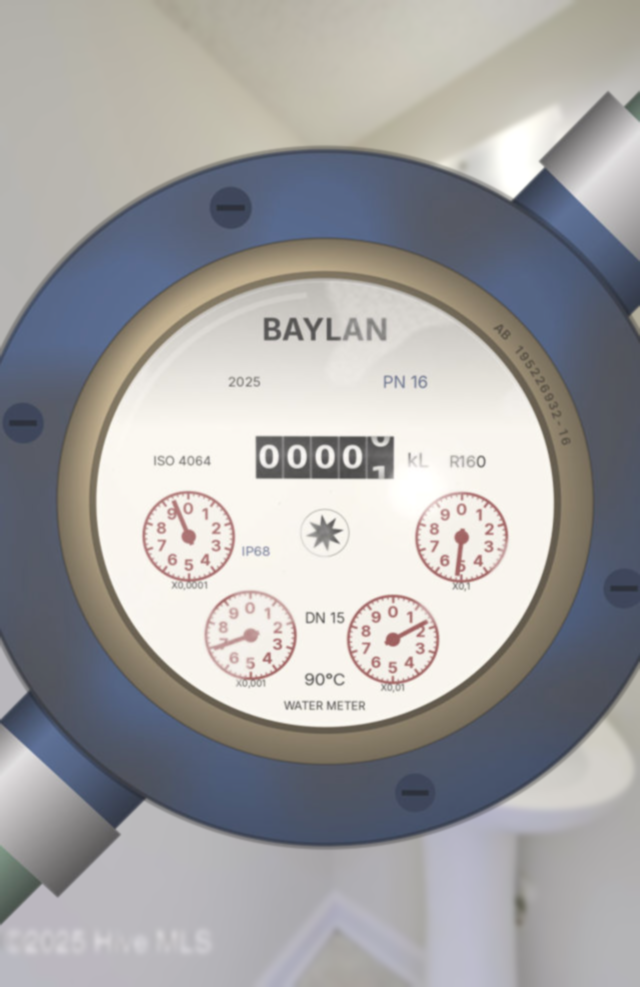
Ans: 0.5169 kL
